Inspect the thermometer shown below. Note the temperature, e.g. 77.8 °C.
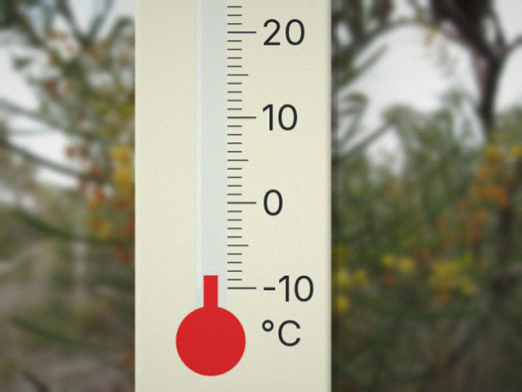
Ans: -8.5 °C
